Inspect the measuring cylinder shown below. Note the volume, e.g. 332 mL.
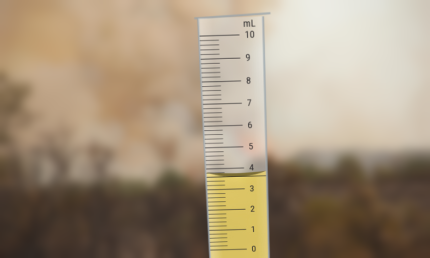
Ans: 3.6 mL
